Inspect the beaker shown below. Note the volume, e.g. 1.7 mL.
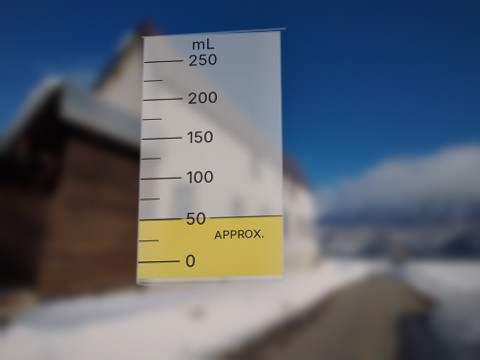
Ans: 50 mL
